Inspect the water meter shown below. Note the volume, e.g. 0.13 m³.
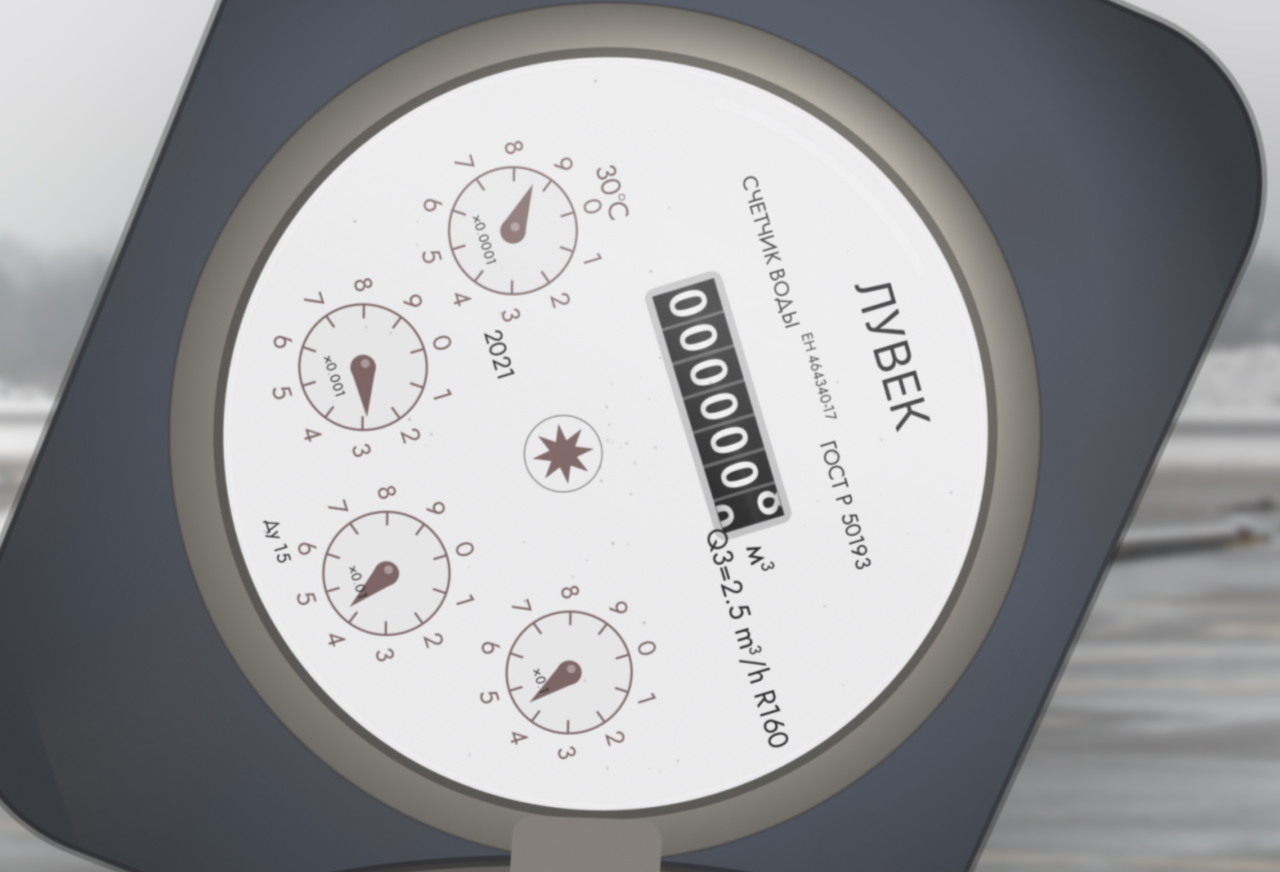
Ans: 8.4428 m³
